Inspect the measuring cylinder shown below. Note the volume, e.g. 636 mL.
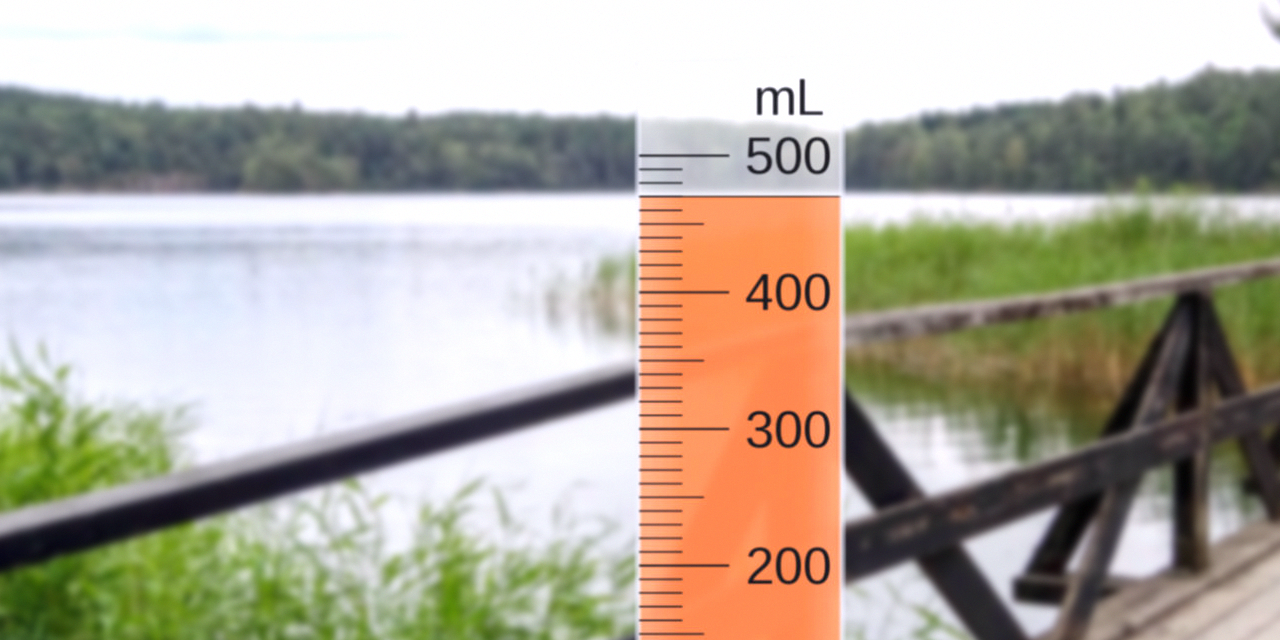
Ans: 470 mL
